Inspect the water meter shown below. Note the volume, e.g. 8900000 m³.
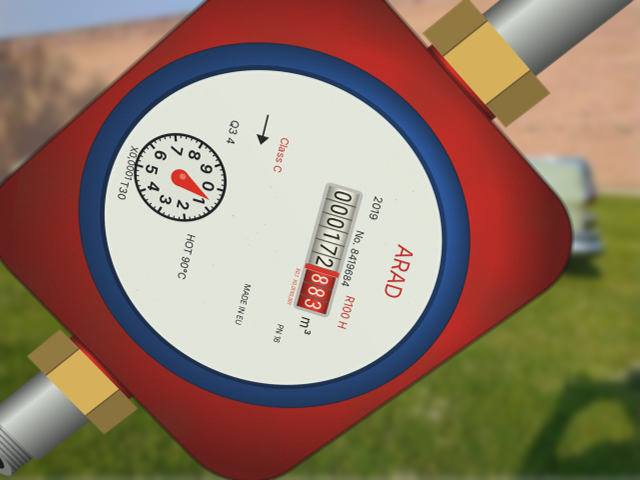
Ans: 172.8830 m³
